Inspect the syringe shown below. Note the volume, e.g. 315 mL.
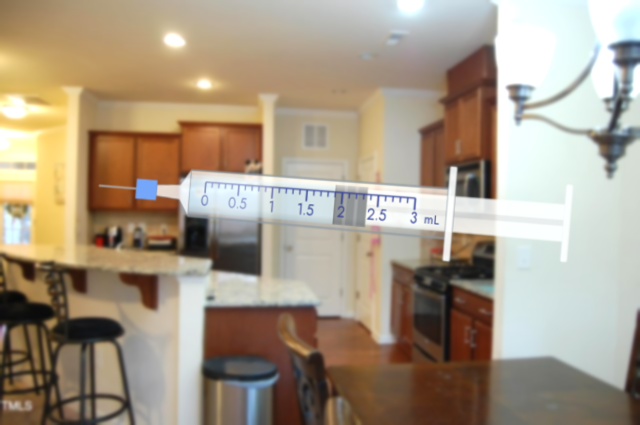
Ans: 1.9 mL
